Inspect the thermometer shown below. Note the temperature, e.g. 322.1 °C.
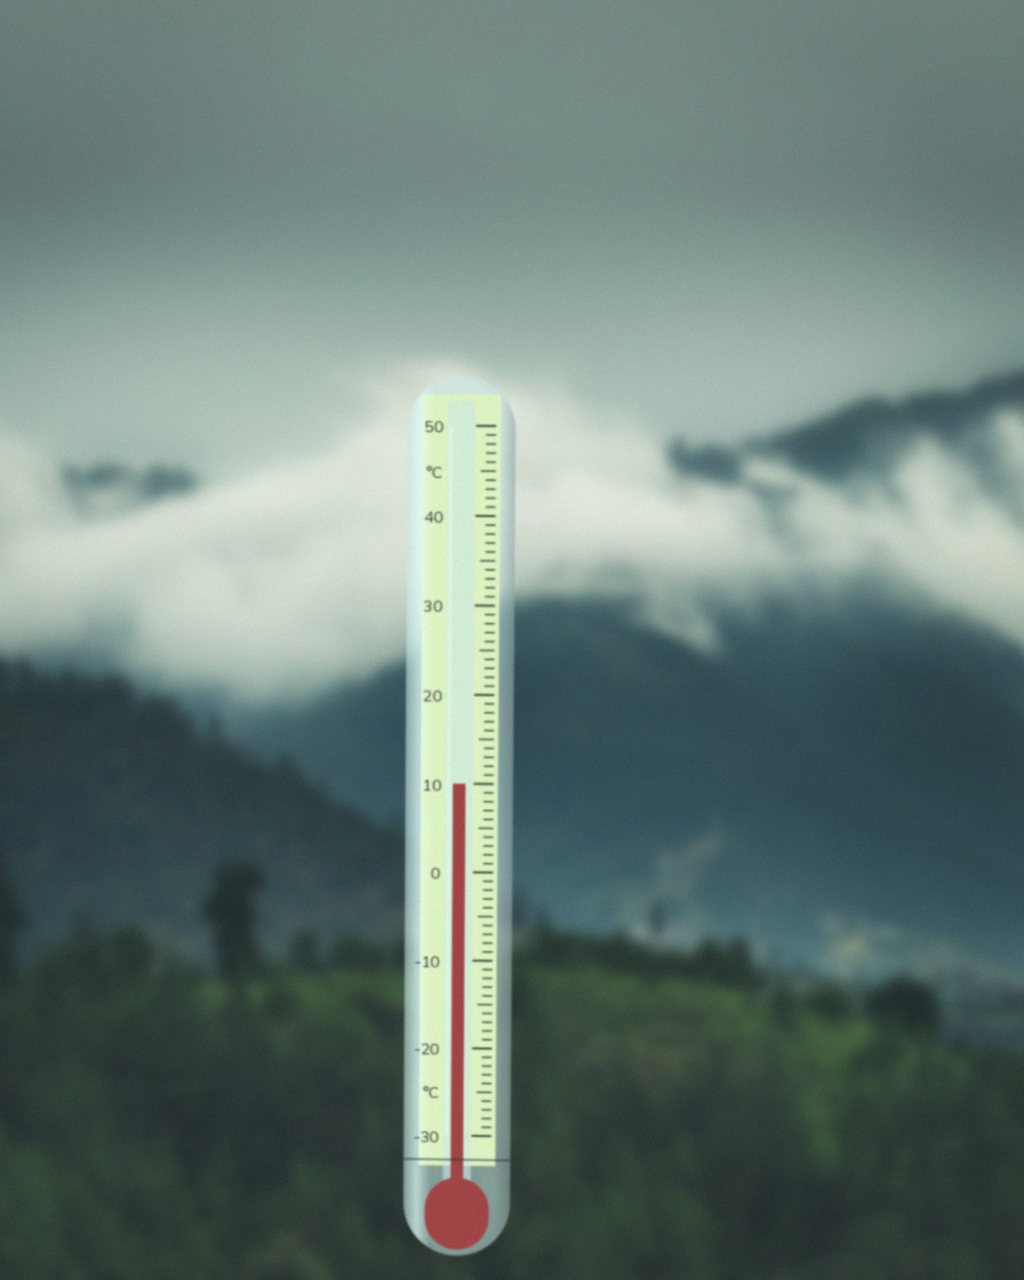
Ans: 10 °C
